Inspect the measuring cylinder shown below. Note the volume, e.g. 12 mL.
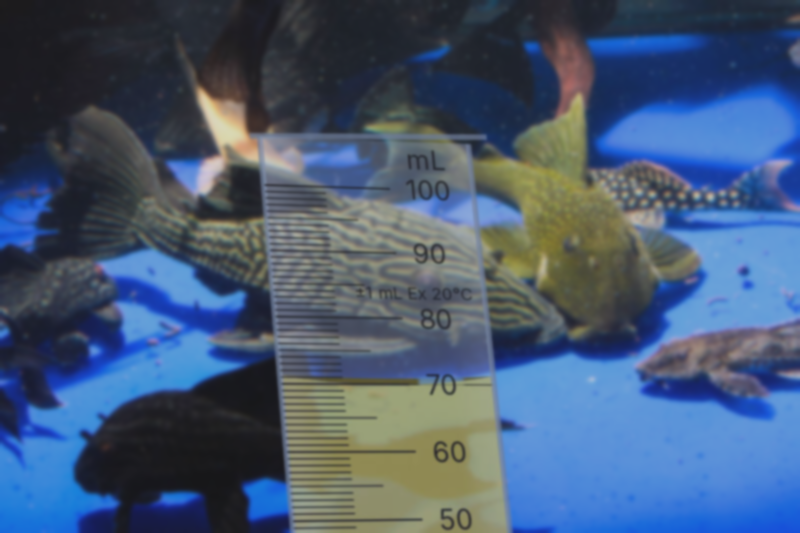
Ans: 70 mL
